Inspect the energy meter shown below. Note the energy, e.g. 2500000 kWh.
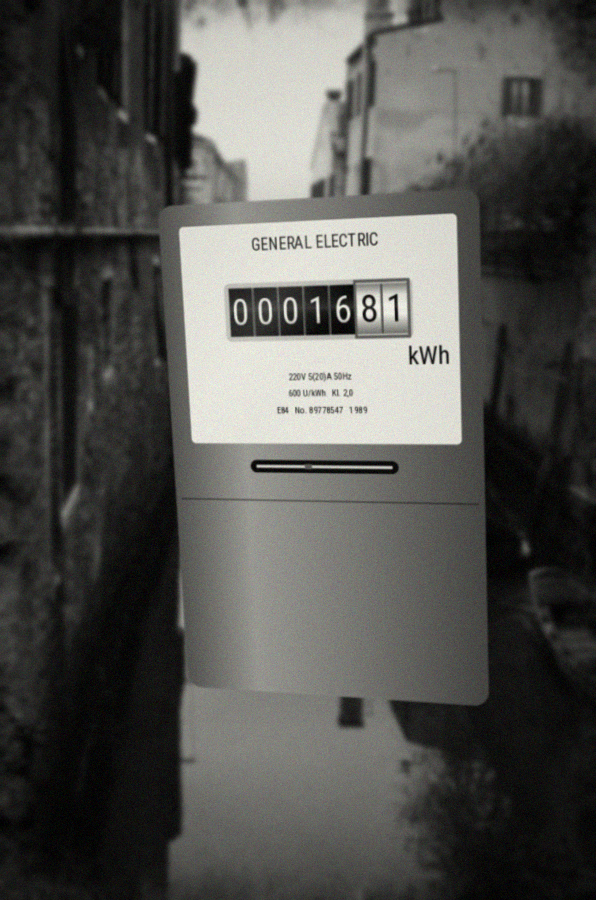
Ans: 16.81 kWh
